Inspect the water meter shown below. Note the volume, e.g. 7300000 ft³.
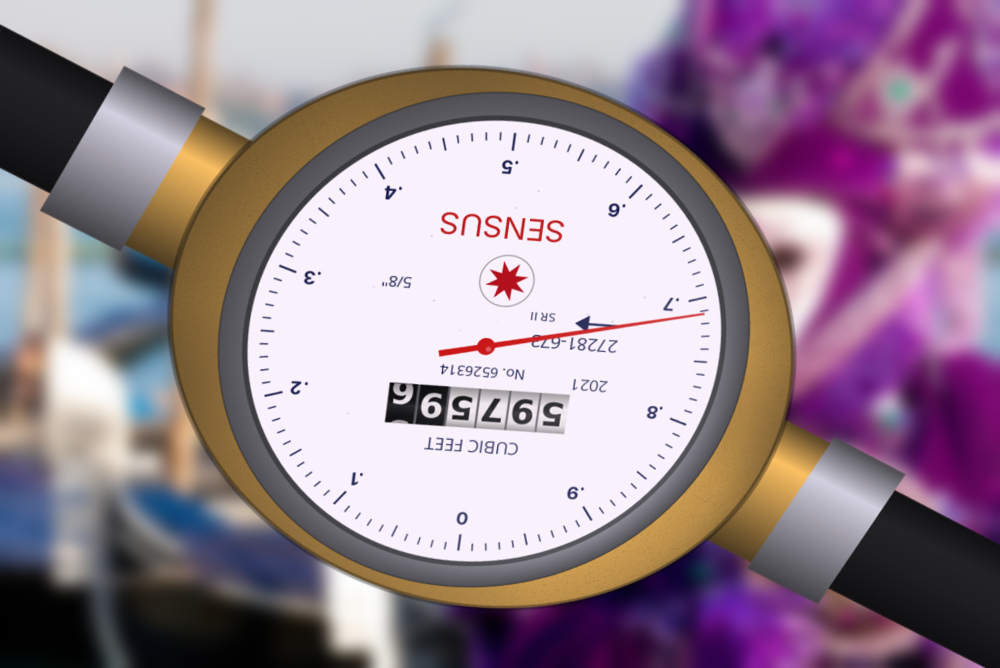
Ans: 597595.71 ft³
